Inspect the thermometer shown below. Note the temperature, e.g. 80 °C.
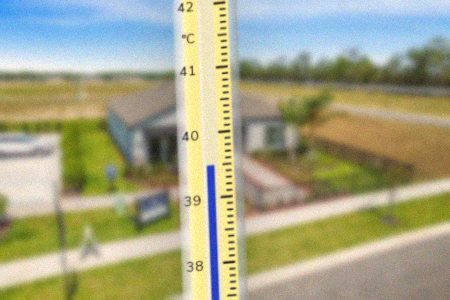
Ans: 39.5 °C
